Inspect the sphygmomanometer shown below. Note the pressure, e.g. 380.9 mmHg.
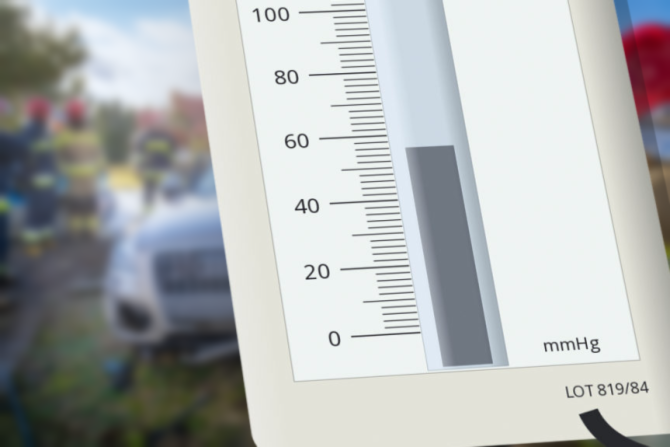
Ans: 56 mmHg
